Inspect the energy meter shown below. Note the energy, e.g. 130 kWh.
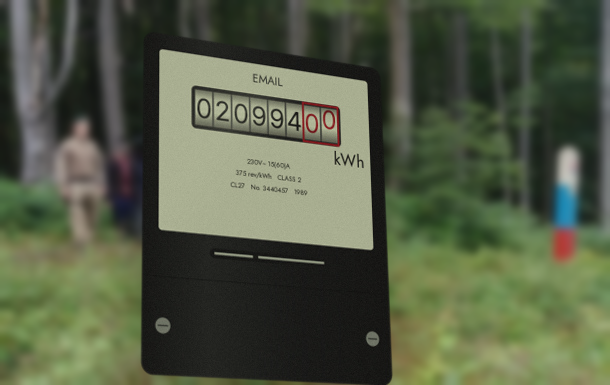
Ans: 20994.00 kWh
